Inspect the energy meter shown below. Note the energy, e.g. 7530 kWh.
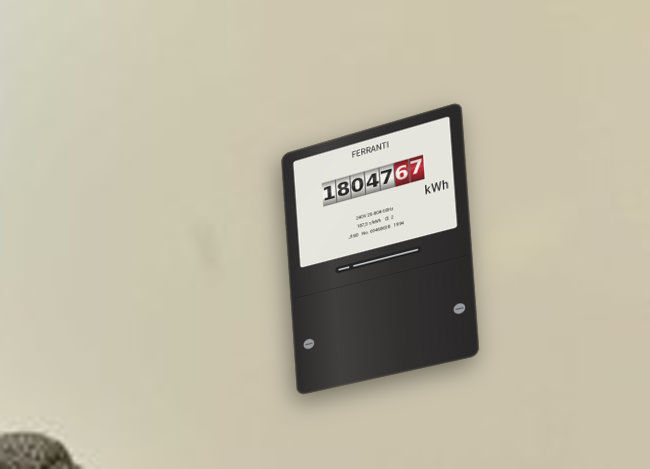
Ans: 18047.67 kWh
